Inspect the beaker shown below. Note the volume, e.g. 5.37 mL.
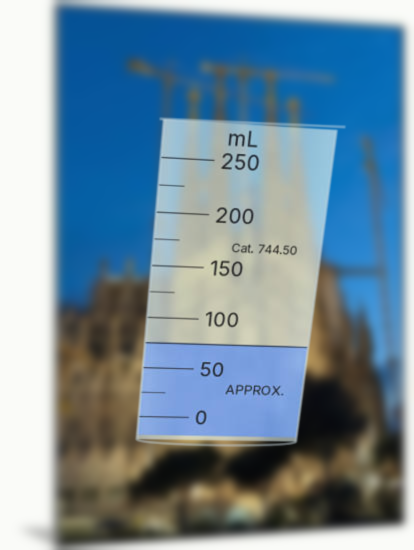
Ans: 75 mL
